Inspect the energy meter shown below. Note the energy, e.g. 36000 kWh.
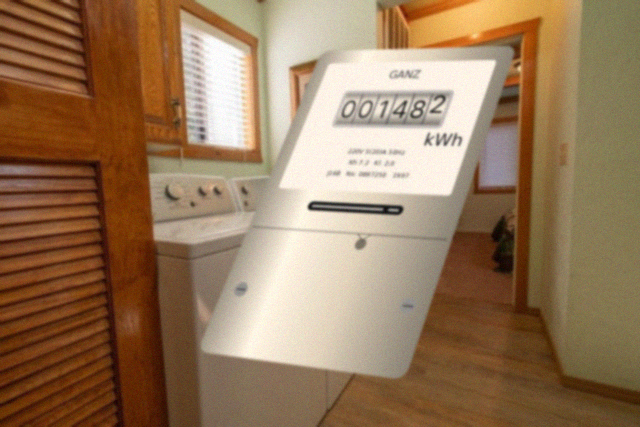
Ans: 1482 kWh
